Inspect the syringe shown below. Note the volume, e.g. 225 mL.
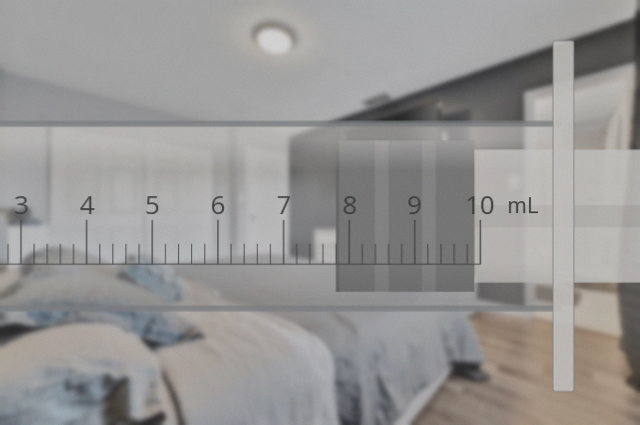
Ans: 7.8 mL
